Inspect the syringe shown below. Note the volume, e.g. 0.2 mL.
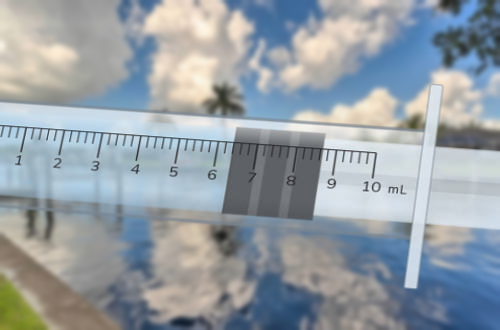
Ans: 6.4 mL
